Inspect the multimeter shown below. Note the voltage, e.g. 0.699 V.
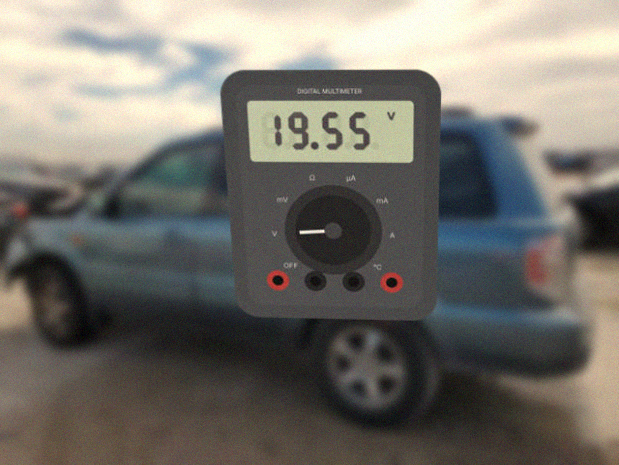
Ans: 19.55 V
